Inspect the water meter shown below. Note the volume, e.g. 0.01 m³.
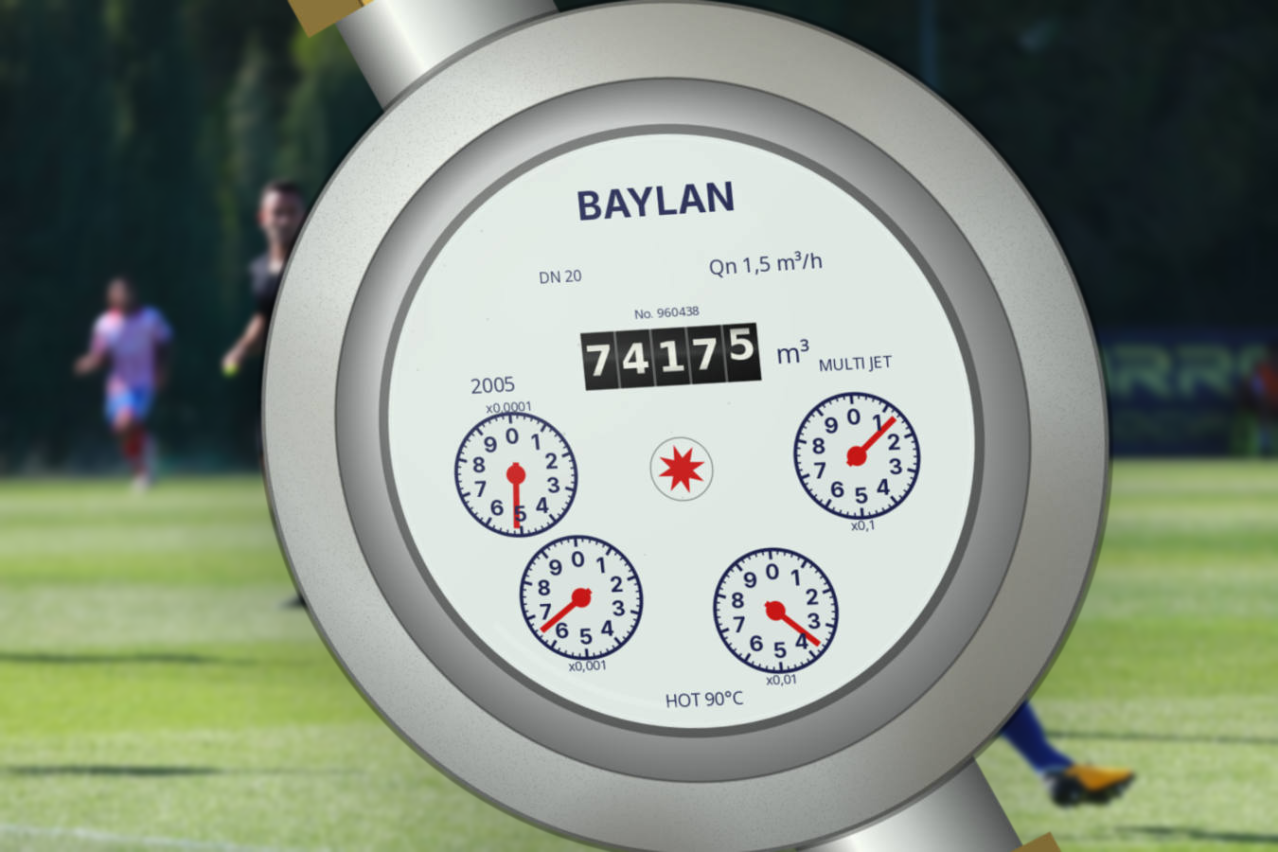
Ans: 74175.1365 m³
